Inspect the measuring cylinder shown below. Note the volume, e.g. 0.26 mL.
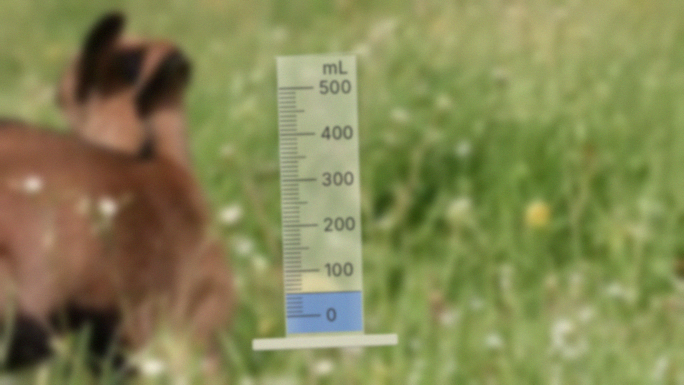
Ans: 50 mL
